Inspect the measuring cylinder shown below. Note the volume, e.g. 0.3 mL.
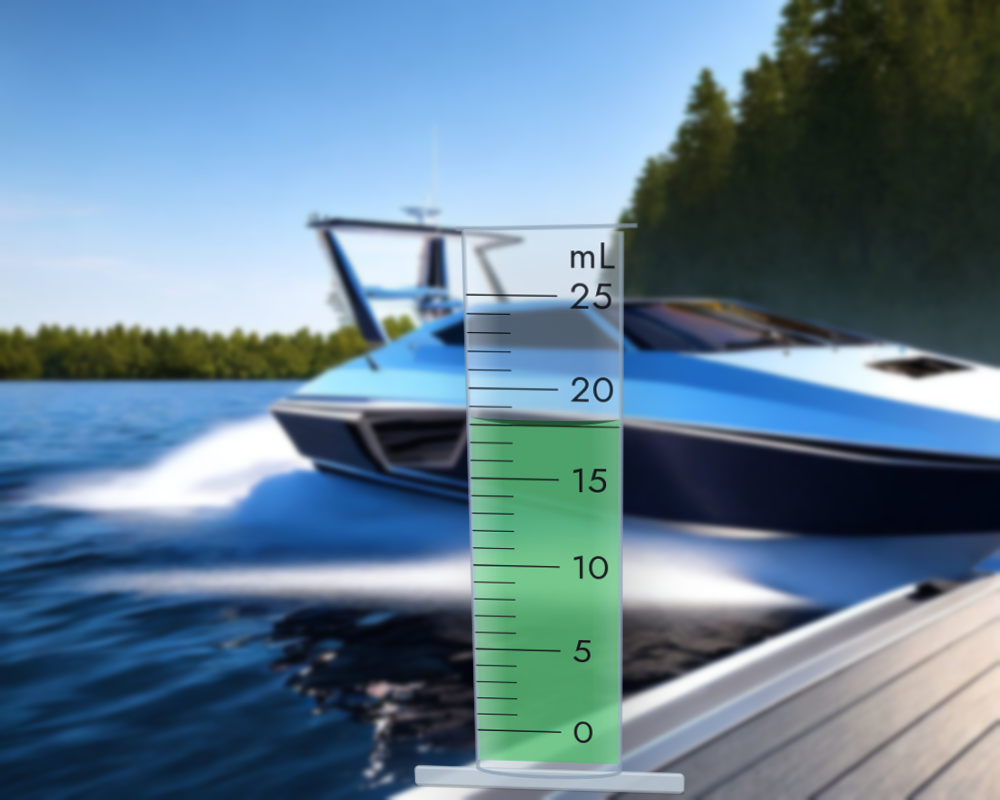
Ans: 18 mL
